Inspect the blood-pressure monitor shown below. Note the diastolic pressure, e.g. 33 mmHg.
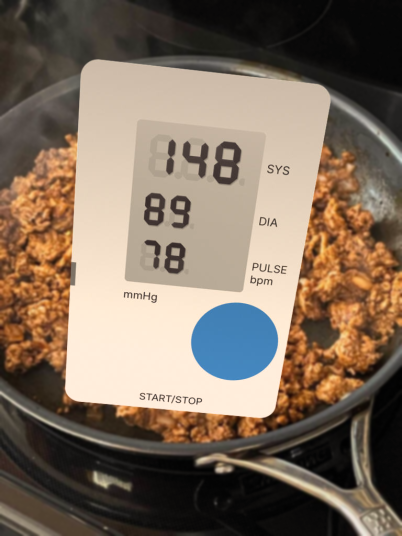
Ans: 89 mmHg
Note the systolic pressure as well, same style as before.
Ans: 148 mmHg
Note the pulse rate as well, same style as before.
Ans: 78 bpm
